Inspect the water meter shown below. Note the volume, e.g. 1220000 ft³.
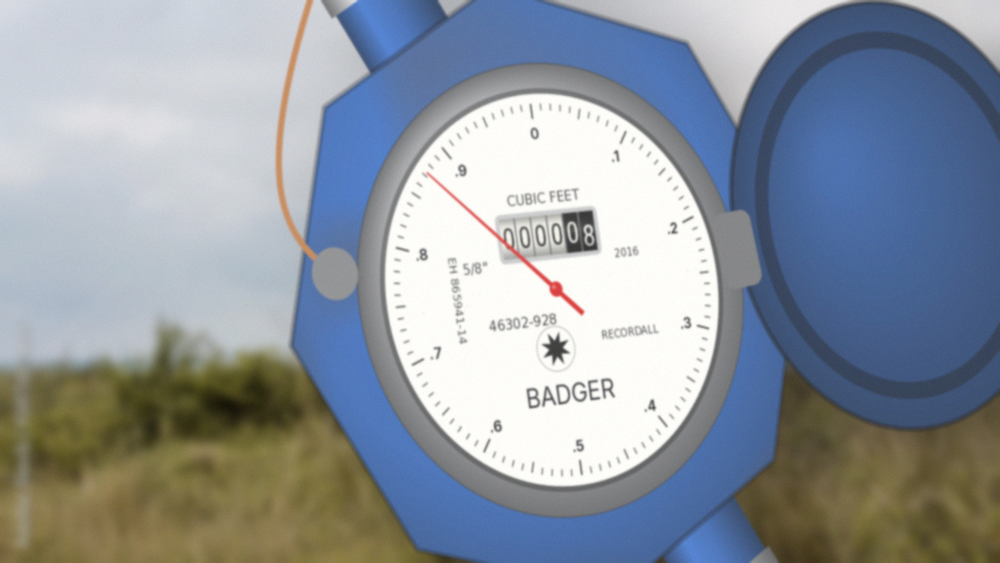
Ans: 7.87 ft³
